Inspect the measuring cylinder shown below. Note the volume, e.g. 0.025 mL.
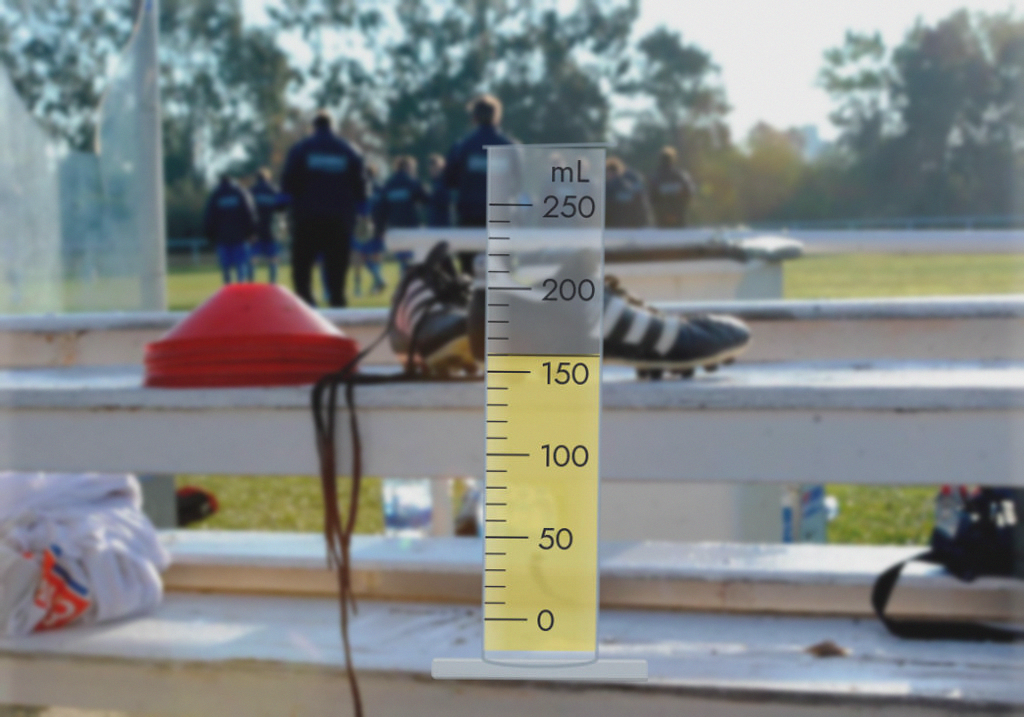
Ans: 160 mL
